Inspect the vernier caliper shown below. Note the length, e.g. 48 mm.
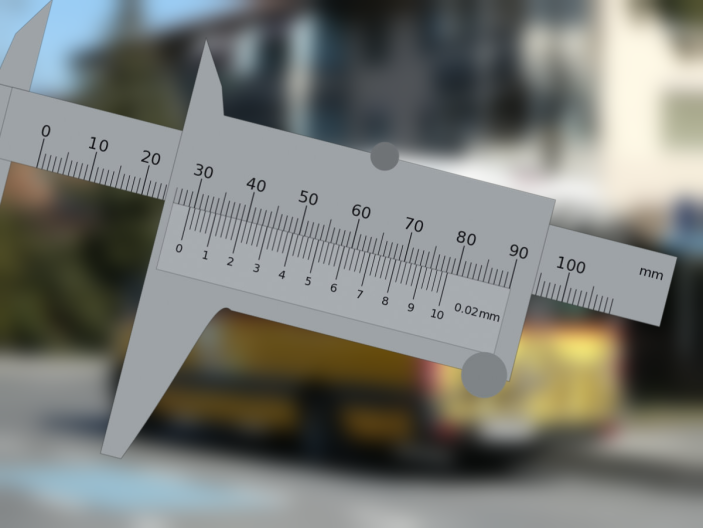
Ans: 29.2 mm
